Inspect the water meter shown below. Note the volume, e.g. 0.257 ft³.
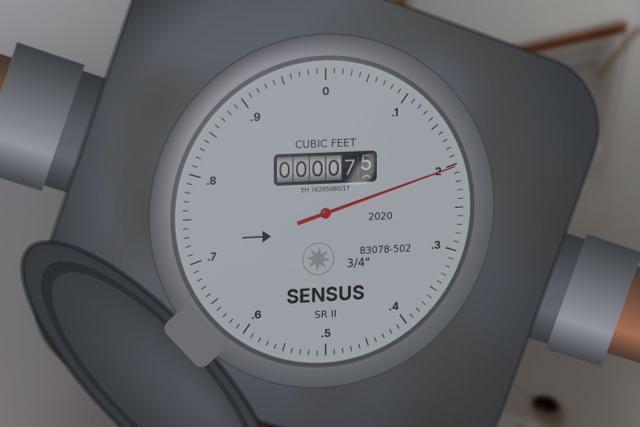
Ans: 75.20 ft³
